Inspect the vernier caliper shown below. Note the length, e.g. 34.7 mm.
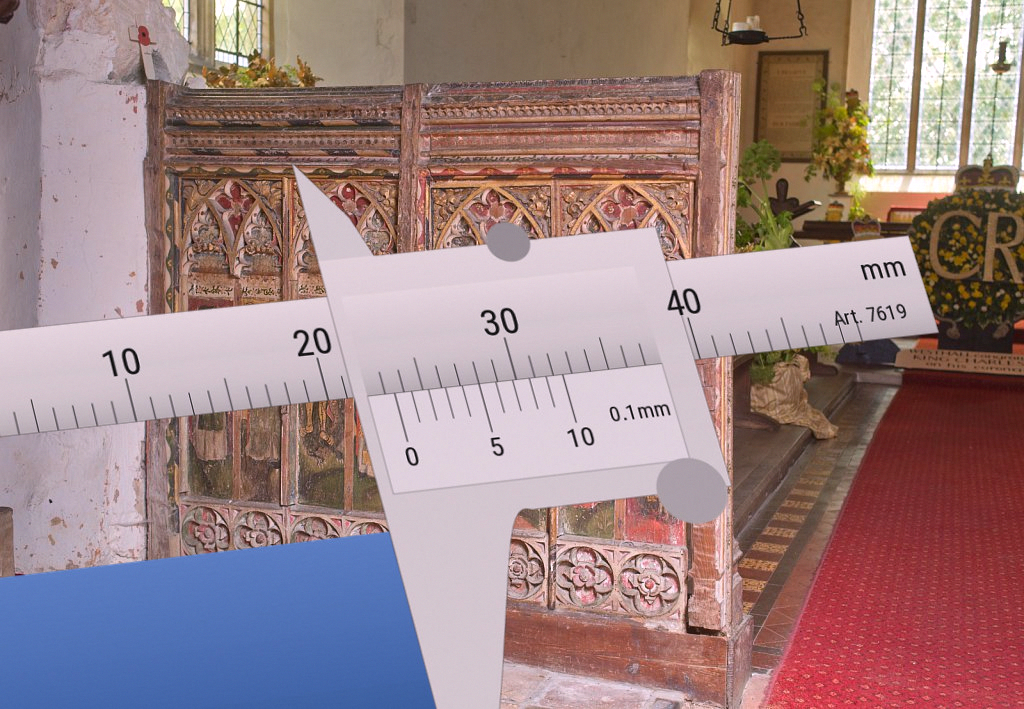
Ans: 23.5 mm
